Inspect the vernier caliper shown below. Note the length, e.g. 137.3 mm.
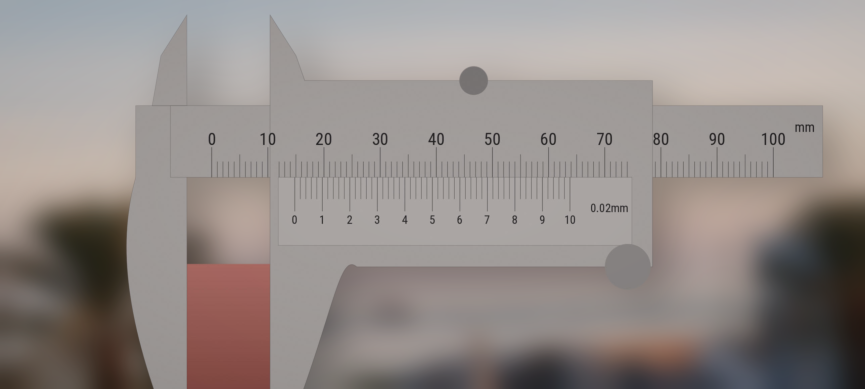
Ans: 14.8 mm
